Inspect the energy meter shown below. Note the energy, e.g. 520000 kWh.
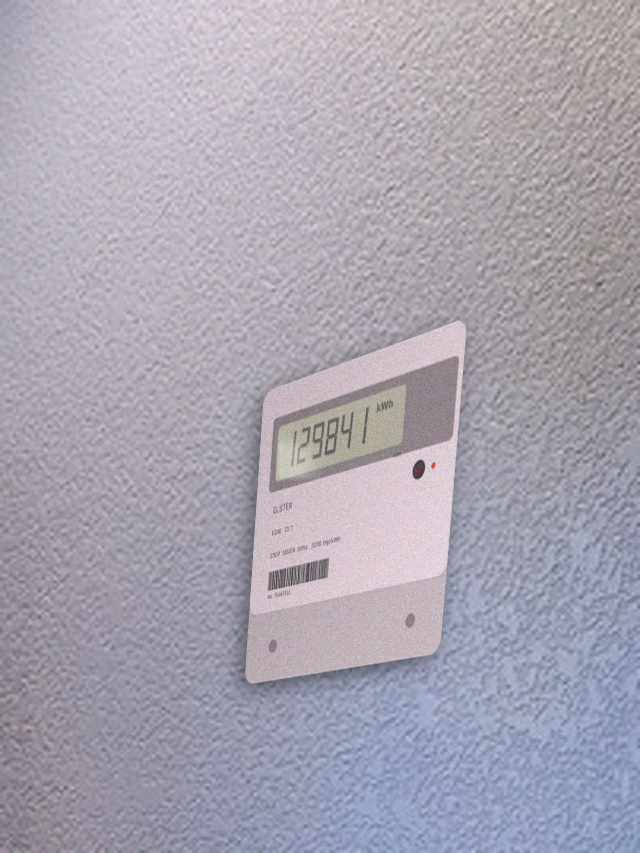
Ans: 129841 kWh
